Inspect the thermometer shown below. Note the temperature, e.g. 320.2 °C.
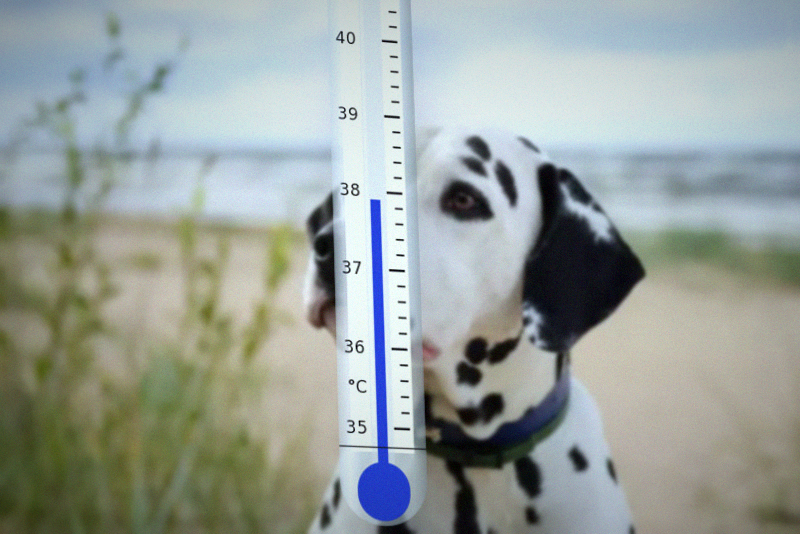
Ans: 37.9 °C
